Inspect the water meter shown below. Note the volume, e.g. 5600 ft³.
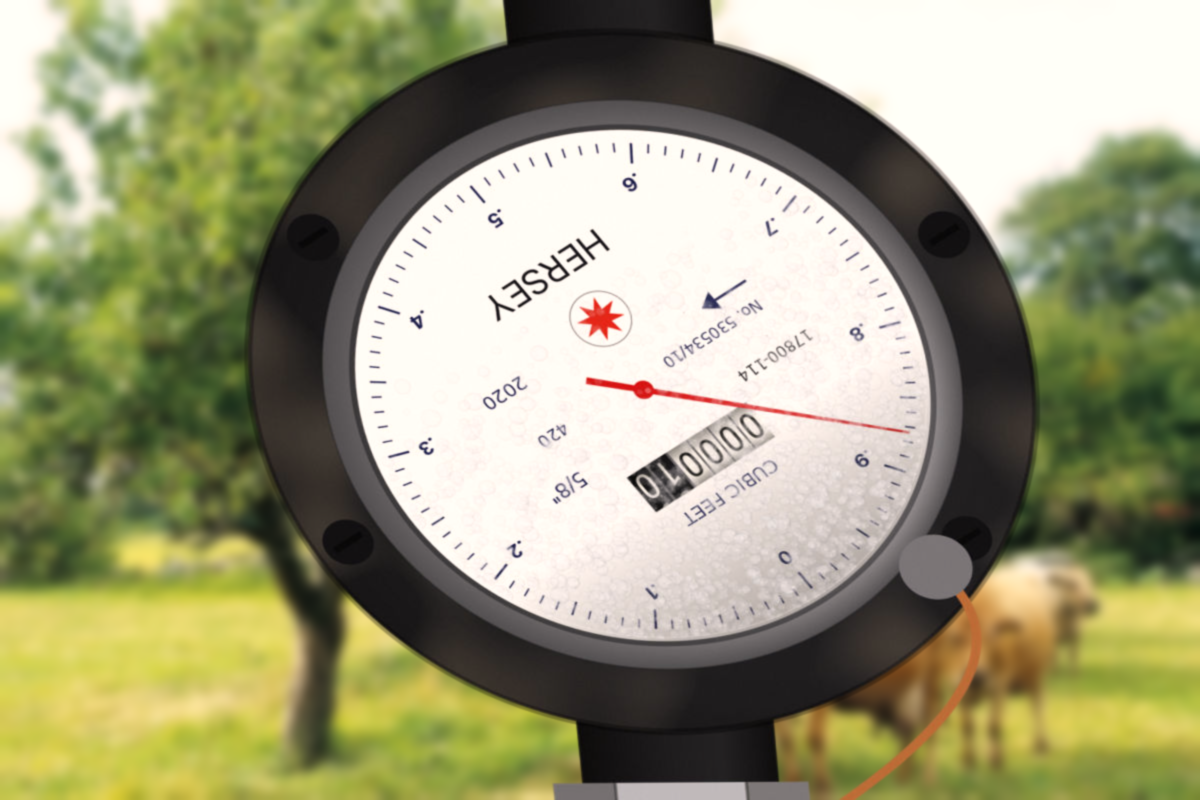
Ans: 9.87 ft³
